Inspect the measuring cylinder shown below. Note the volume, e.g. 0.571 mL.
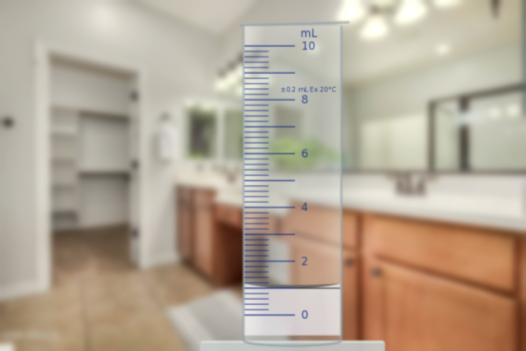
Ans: 1 mL
